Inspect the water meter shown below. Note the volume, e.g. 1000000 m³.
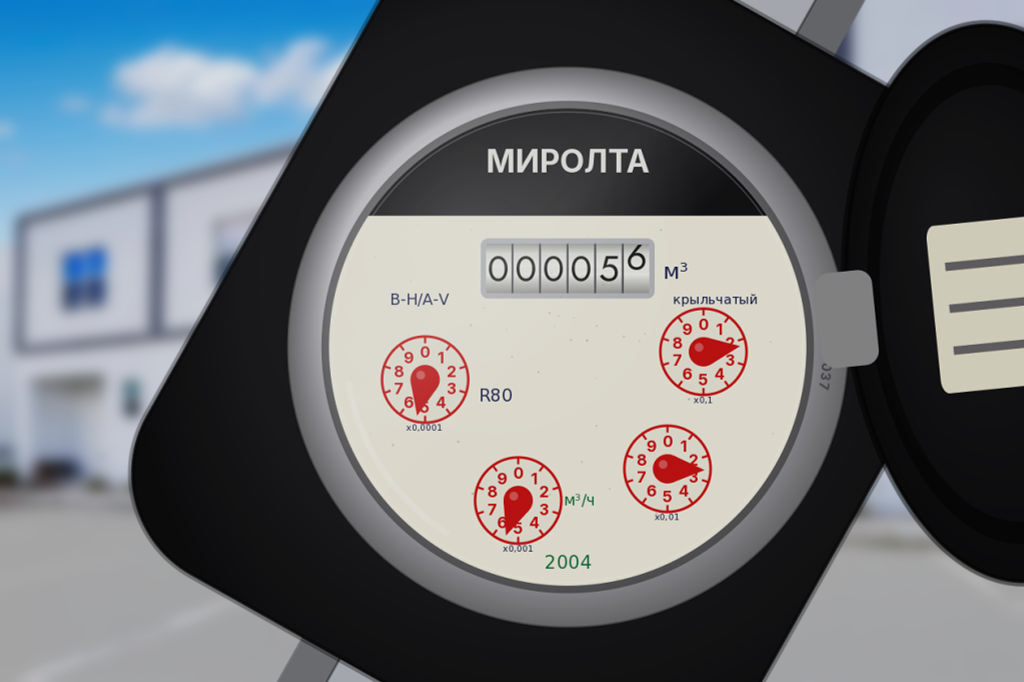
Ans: 56.2255 m³
